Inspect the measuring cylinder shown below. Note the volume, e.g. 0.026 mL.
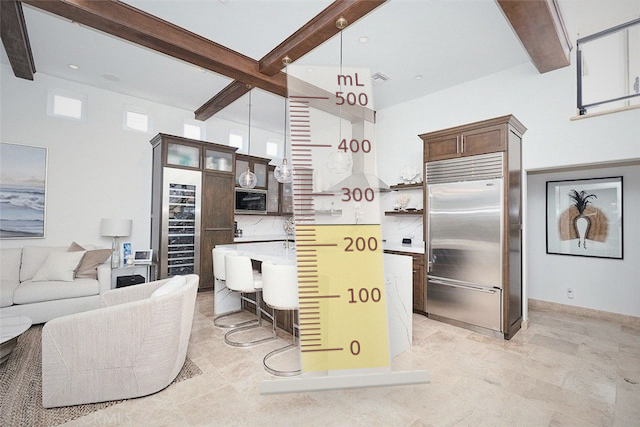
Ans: 240 mL
